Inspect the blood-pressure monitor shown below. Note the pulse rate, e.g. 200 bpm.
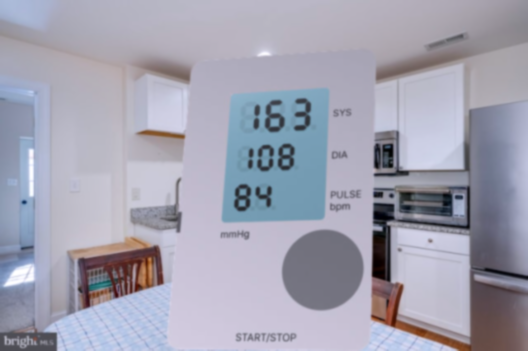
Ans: 84 bpm
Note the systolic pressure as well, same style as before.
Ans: 163 mmHg
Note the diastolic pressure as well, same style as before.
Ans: 108 mmHg
